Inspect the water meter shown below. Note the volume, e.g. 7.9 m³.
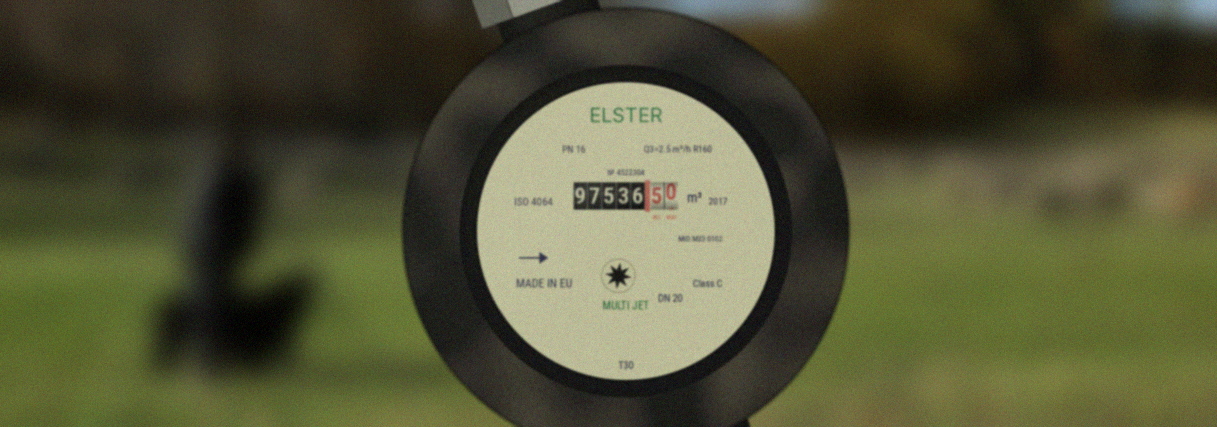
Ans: 97536.50 m³
